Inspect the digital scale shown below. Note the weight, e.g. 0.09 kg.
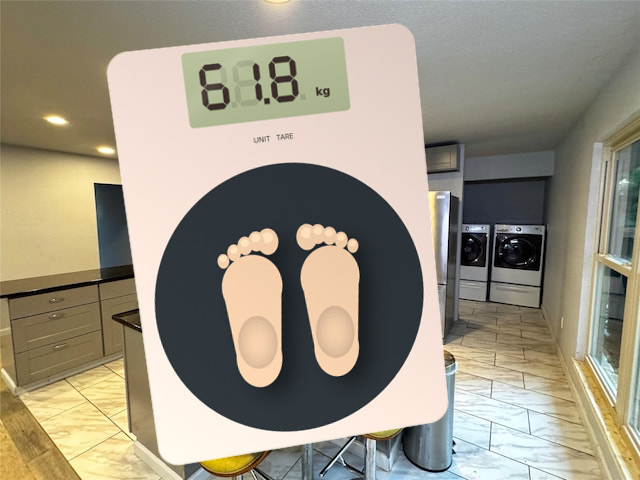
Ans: 61.8 kg
